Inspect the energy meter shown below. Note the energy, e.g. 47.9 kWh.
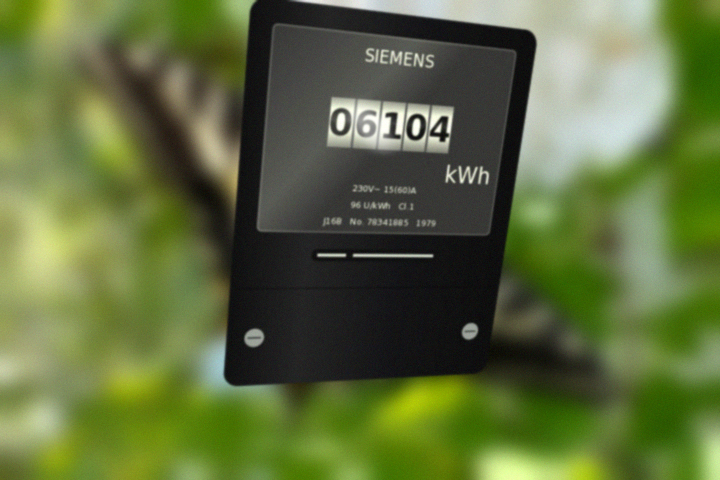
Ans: 6104 kWh
